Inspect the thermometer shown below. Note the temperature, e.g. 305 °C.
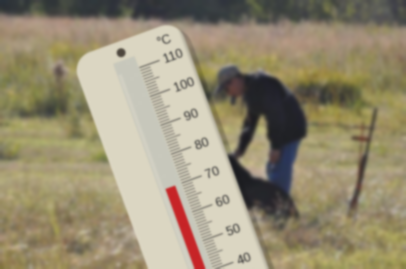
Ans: 70 °C
